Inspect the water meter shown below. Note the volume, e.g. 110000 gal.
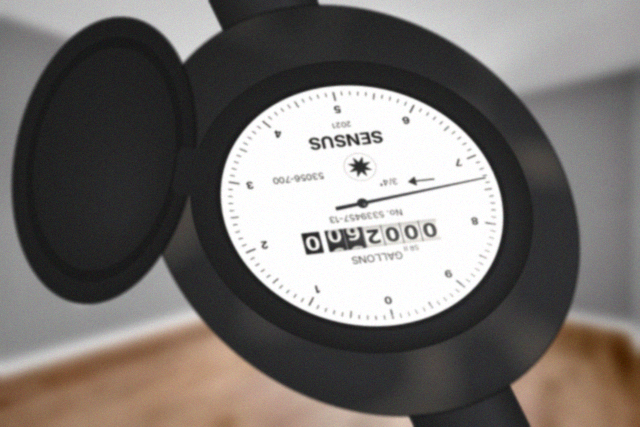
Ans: 2597.3 gal
